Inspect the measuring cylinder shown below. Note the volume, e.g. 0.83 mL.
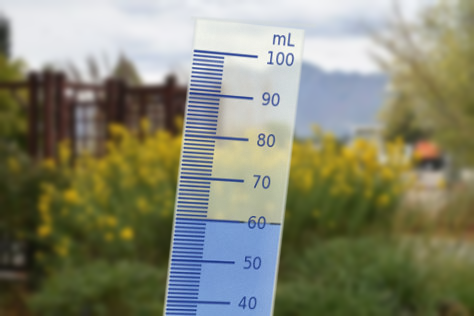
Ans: 60 mL
